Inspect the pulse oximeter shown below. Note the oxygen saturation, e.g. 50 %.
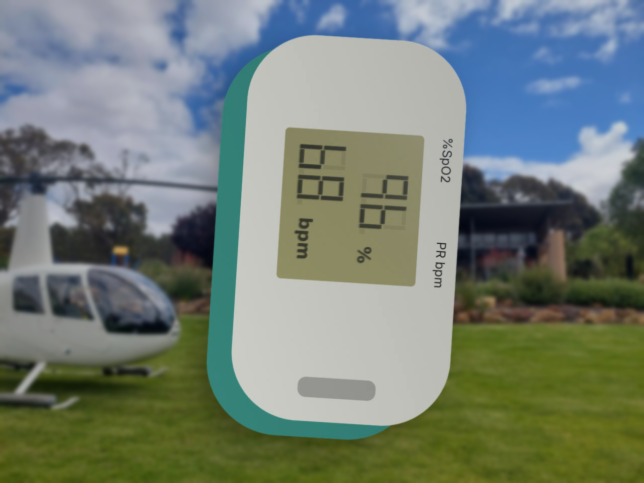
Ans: 96 %
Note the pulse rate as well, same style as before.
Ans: 68 bpm
